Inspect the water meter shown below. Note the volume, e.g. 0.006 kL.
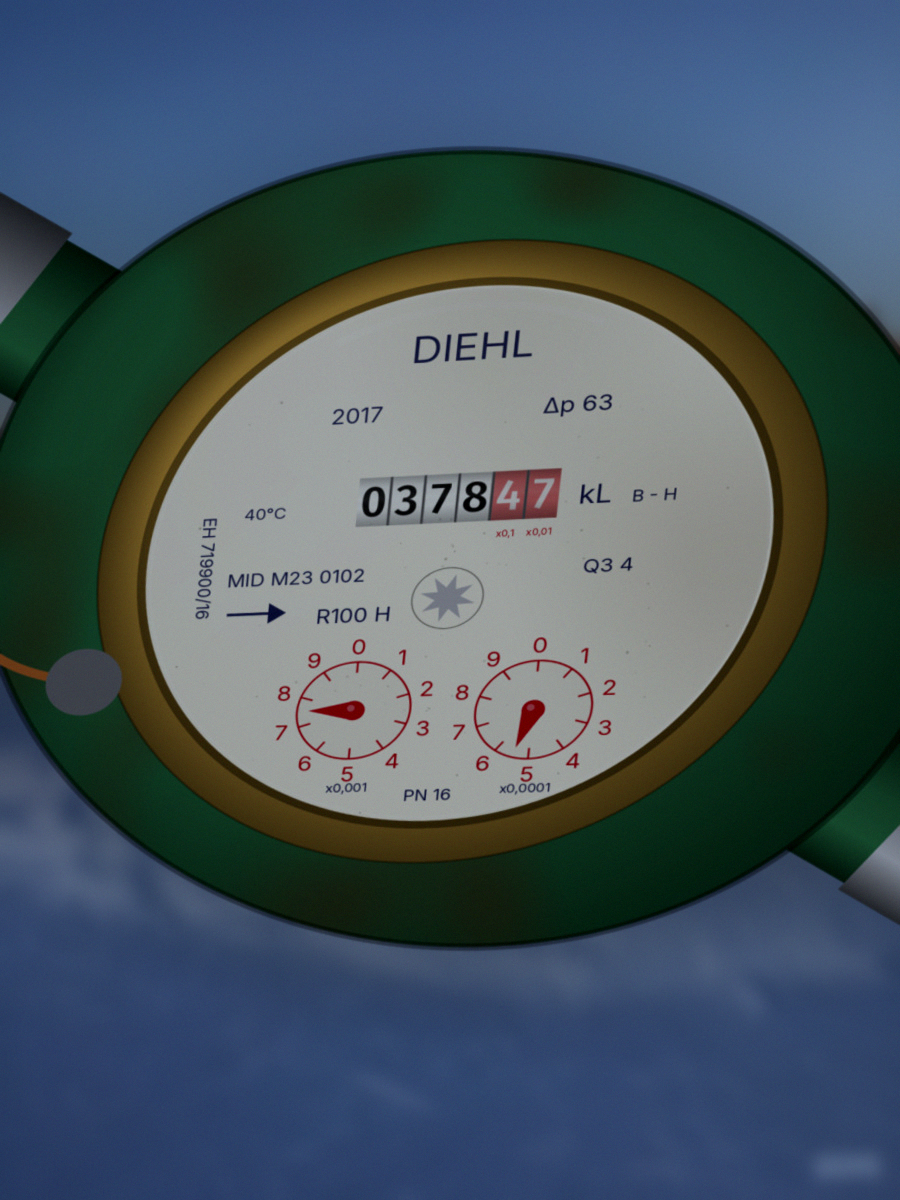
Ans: 378.4775 kL
